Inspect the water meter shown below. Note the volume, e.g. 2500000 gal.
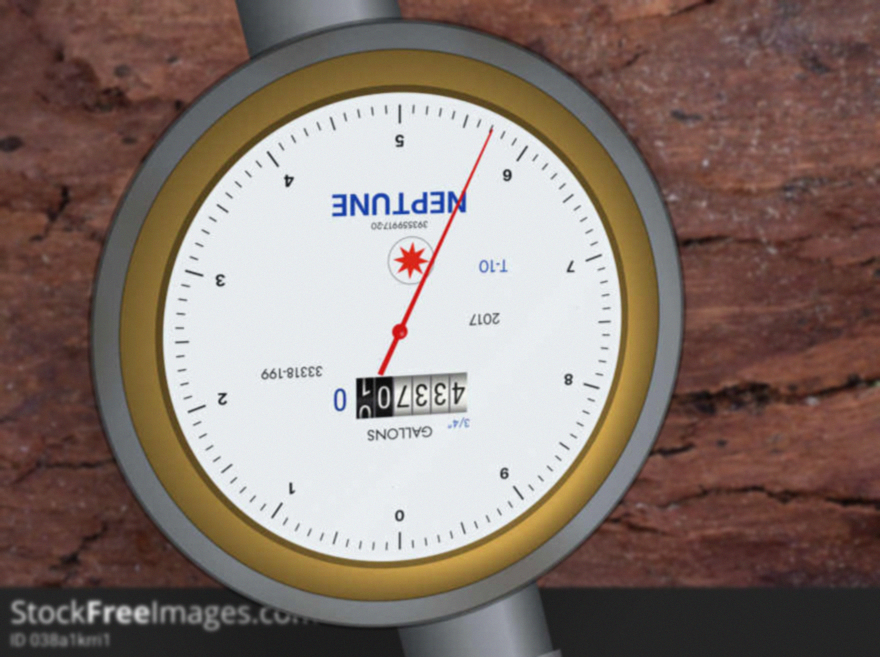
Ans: 4337005.7 gal
